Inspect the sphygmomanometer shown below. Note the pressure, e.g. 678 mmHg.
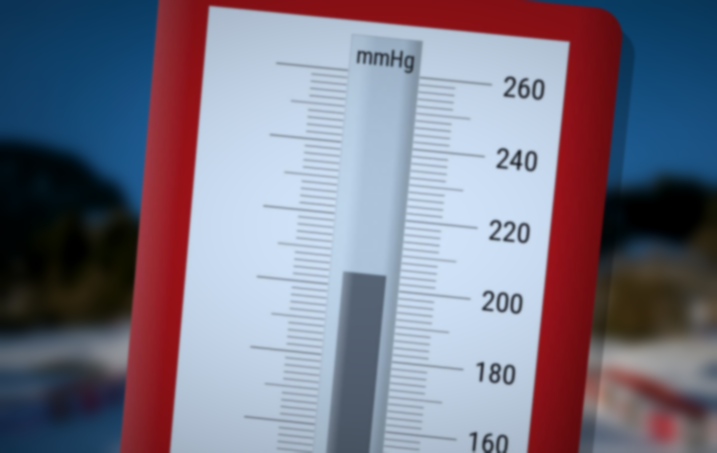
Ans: 204 mmHg
